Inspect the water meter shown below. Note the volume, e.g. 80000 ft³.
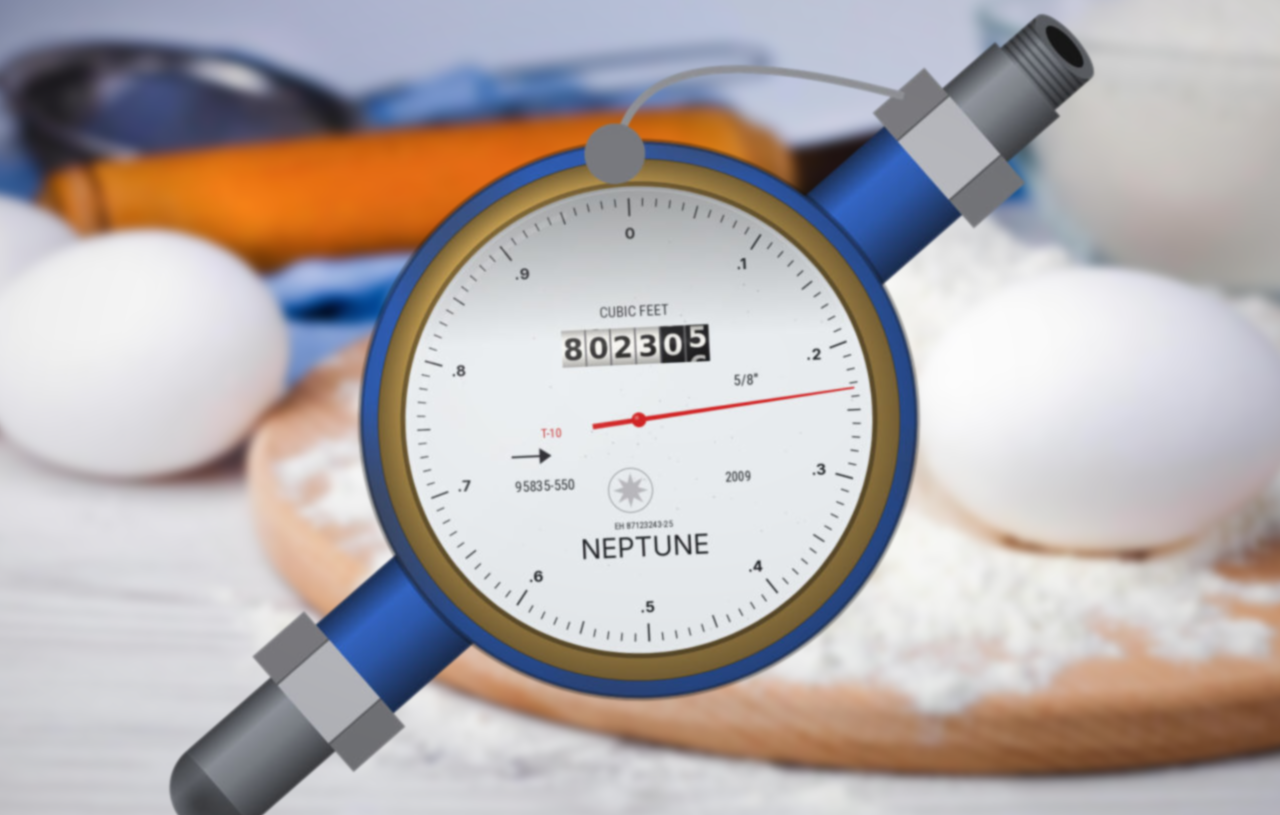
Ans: 802305.23 ft³
